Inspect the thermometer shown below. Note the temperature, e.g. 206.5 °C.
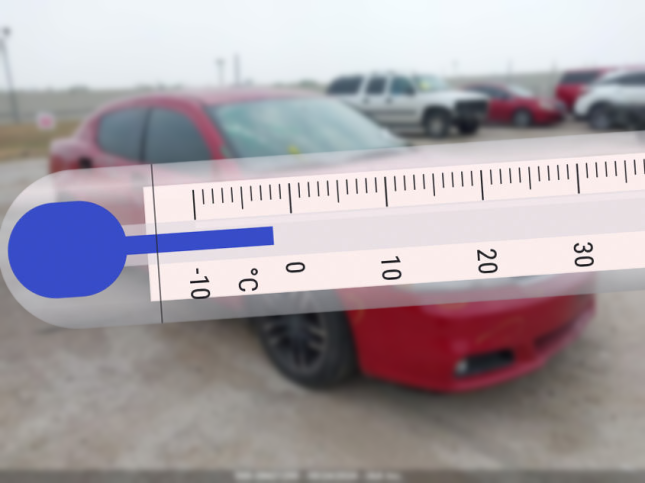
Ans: -2 °C
